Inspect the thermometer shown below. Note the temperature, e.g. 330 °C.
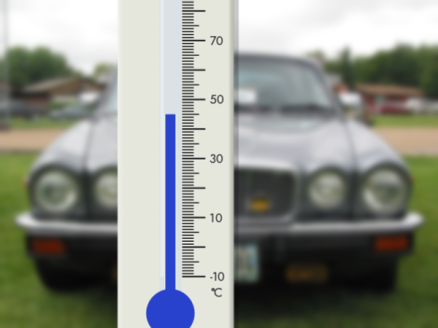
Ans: 45 °C
